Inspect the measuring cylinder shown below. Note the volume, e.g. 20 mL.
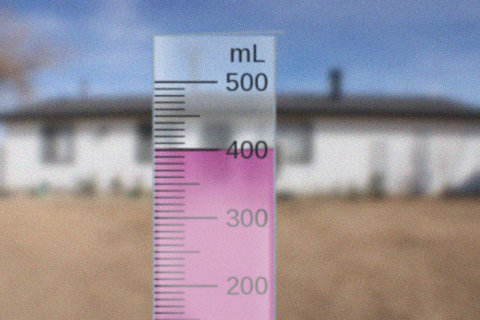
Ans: 400 mL
